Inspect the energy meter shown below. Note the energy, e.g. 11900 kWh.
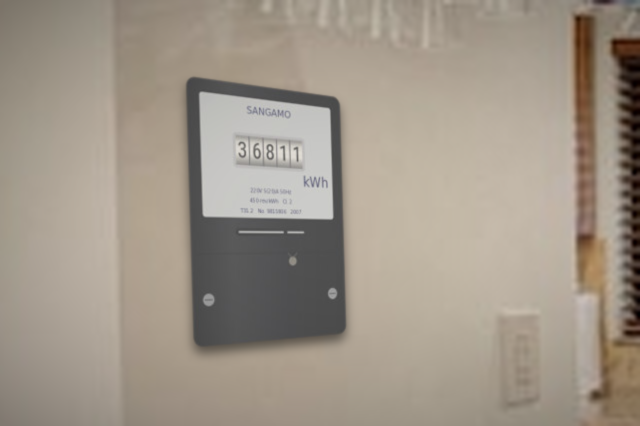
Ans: 36811 kWh
